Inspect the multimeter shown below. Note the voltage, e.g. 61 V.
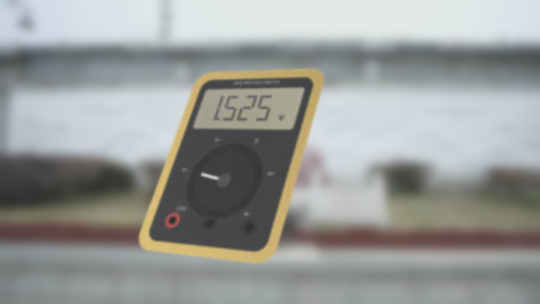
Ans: 1.525 V
